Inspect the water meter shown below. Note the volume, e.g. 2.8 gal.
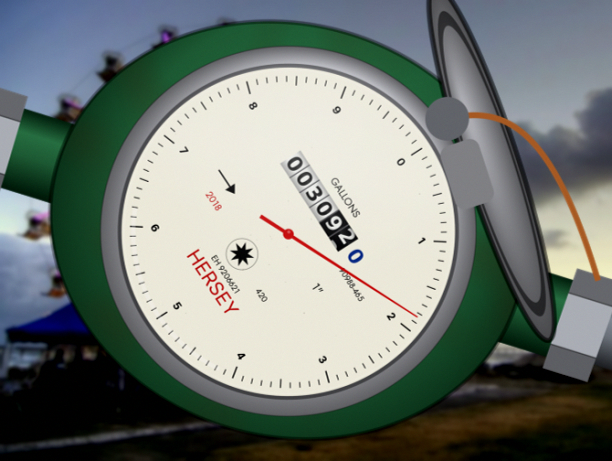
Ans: 30921.8 gal
